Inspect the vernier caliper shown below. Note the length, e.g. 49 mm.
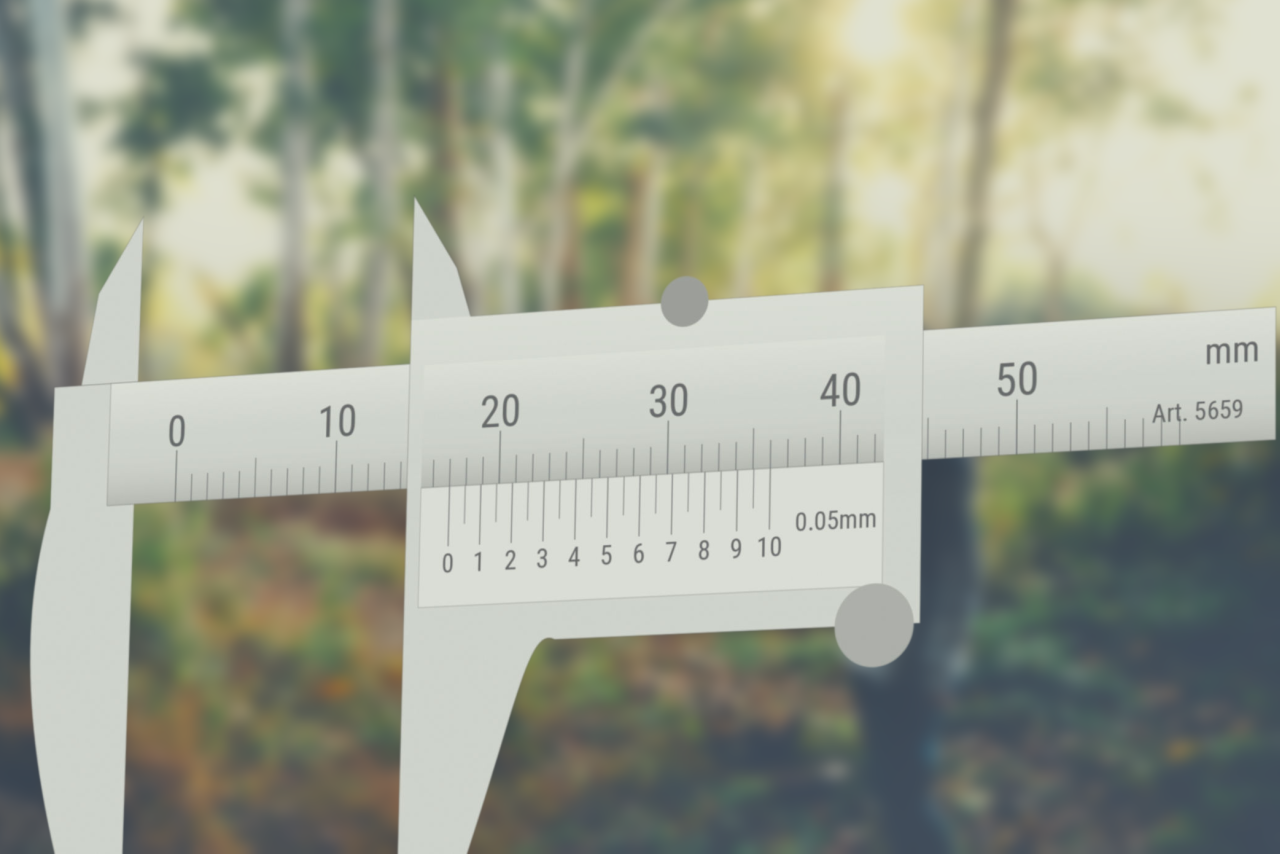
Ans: 17.0 mm
